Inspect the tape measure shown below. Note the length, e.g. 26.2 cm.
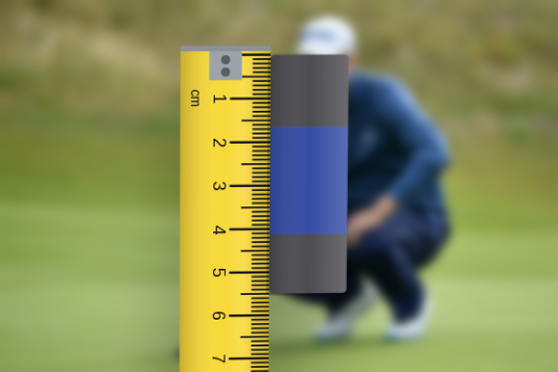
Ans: 5.5 cm
